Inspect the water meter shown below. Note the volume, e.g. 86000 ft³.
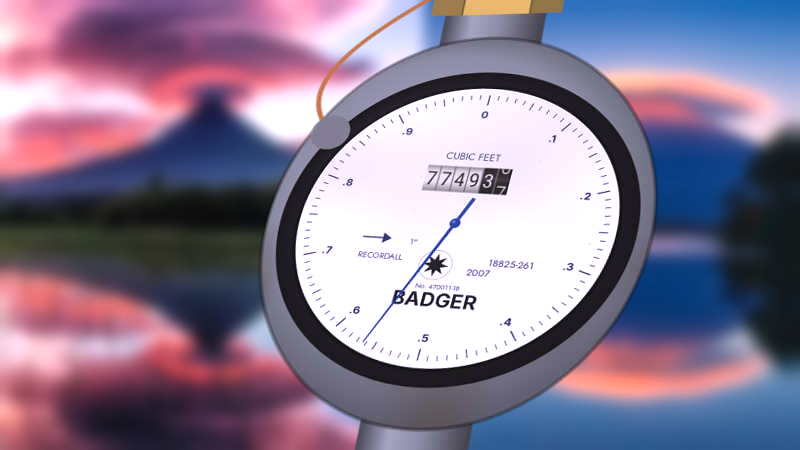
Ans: 774936.56 ft³
